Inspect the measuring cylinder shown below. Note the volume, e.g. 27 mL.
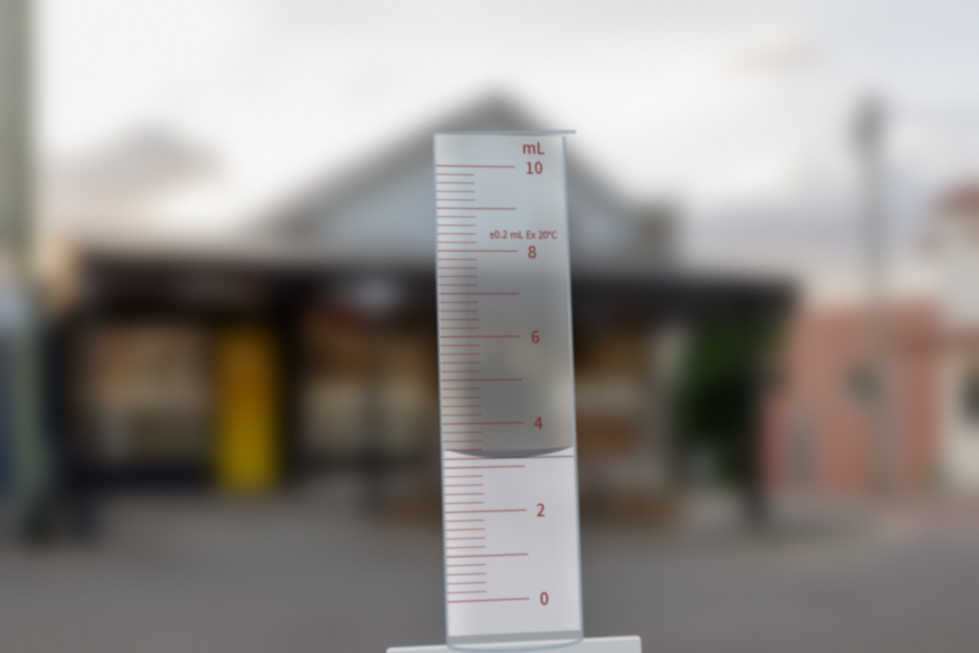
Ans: 3.2 mL
